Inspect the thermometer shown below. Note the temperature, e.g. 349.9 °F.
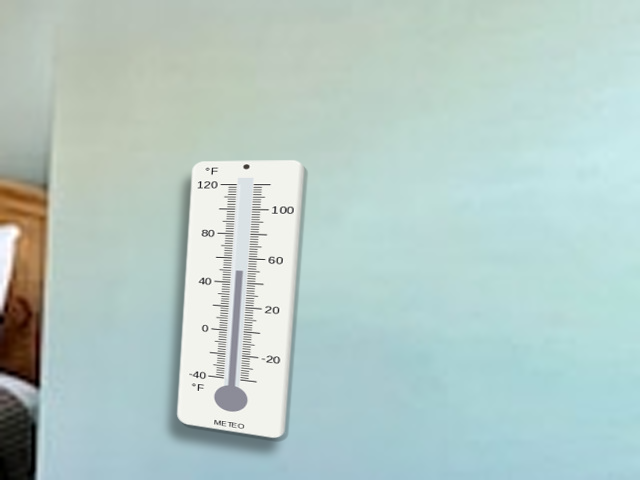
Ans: 50 °F
